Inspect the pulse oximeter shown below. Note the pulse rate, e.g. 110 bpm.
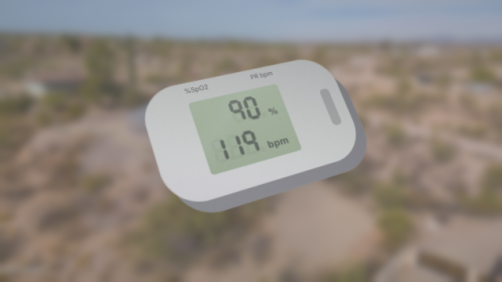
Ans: 119 bpm
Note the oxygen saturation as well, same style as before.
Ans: 90 %
